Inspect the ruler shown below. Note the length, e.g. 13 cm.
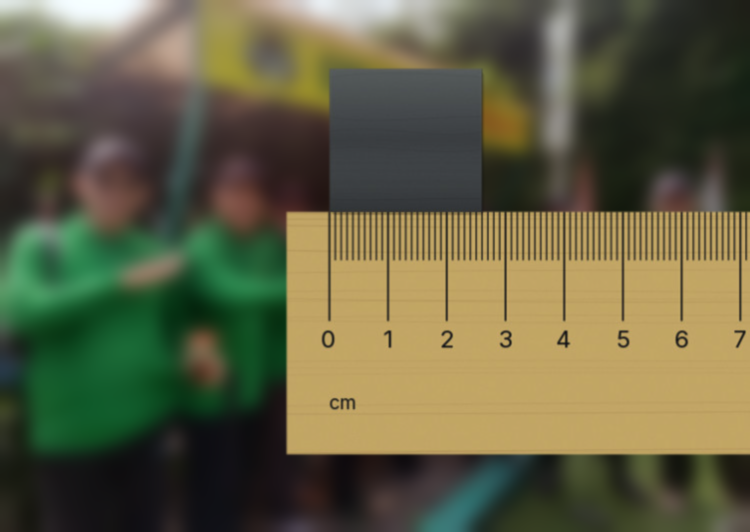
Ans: 2.6 cm
